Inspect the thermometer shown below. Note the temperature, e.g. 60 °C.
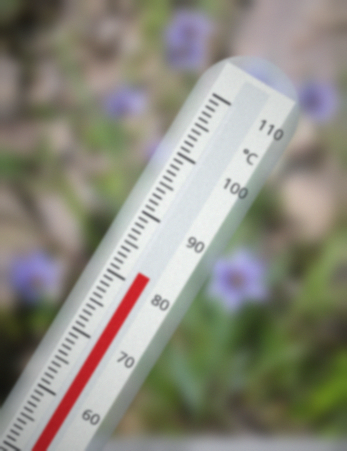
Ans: 82 °C
